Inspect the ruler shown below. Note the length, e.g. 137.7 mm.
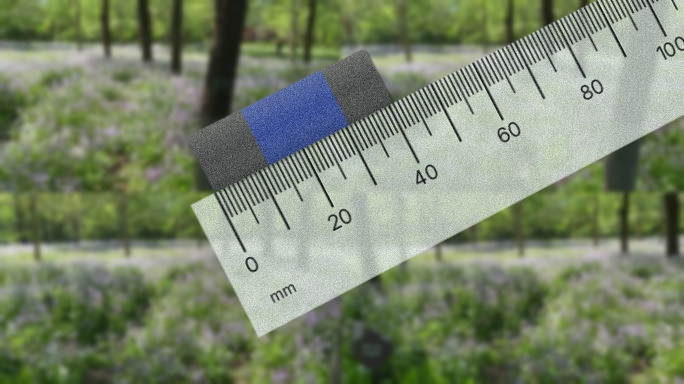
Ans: 41 mm
